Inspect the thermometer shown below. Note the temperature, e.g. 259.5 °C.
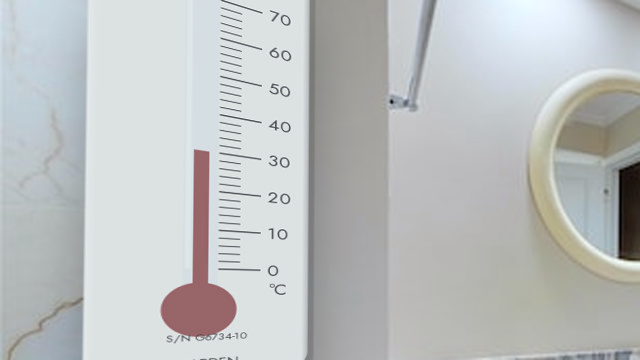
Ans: 30 °C
